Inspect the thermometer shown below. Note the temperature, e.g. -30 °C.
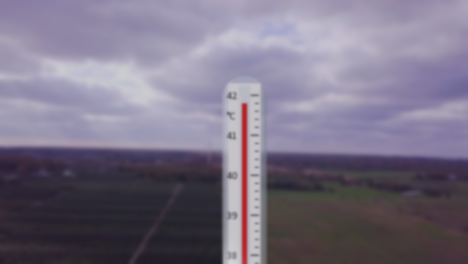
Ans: 41.8 °C
